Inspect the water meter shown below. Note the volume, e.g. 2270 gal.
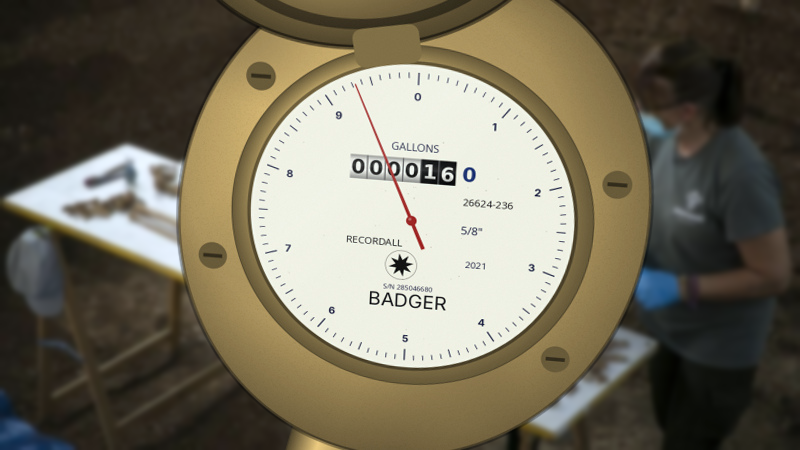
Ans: 159.3 gal
